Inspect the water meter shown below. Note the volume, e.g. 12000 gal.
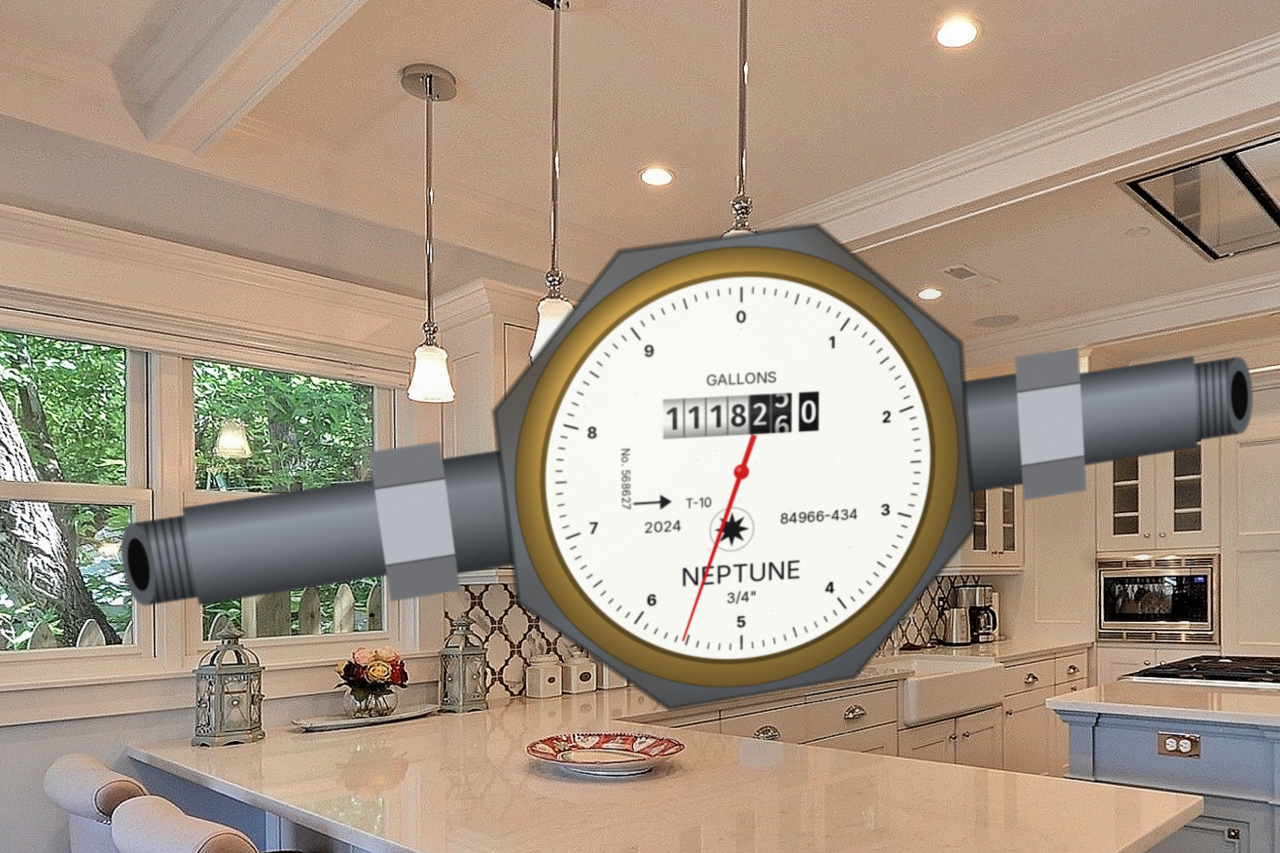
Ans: 1118255.5 gal
